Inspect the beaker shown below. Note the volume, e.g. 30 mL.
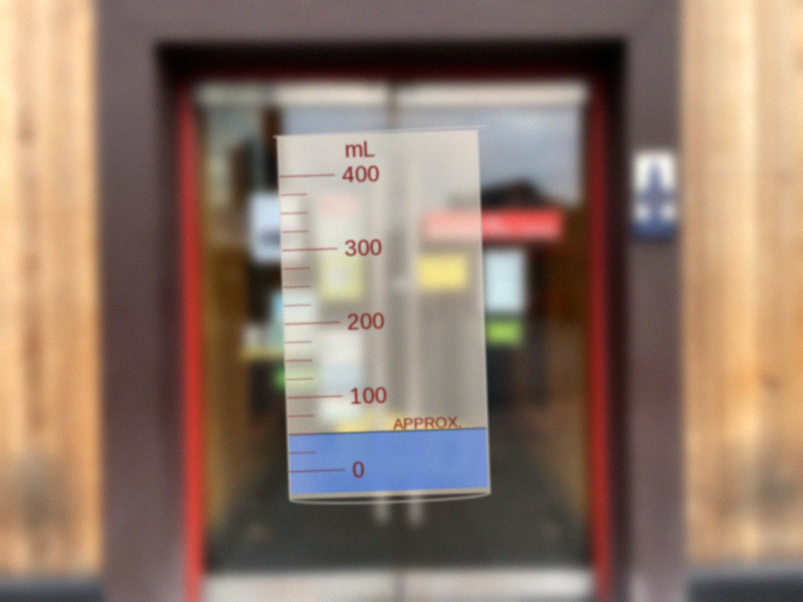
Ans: 50 mL
